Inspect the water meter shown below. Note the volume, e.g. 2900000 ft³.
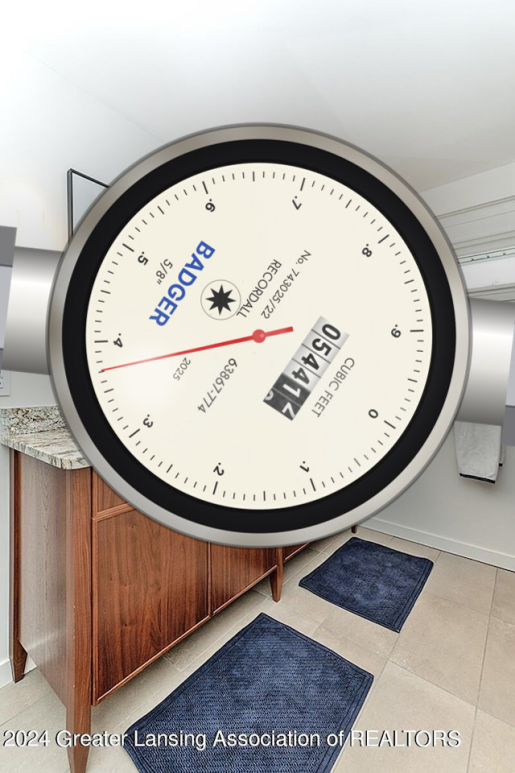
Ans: 54412.37 ft³
